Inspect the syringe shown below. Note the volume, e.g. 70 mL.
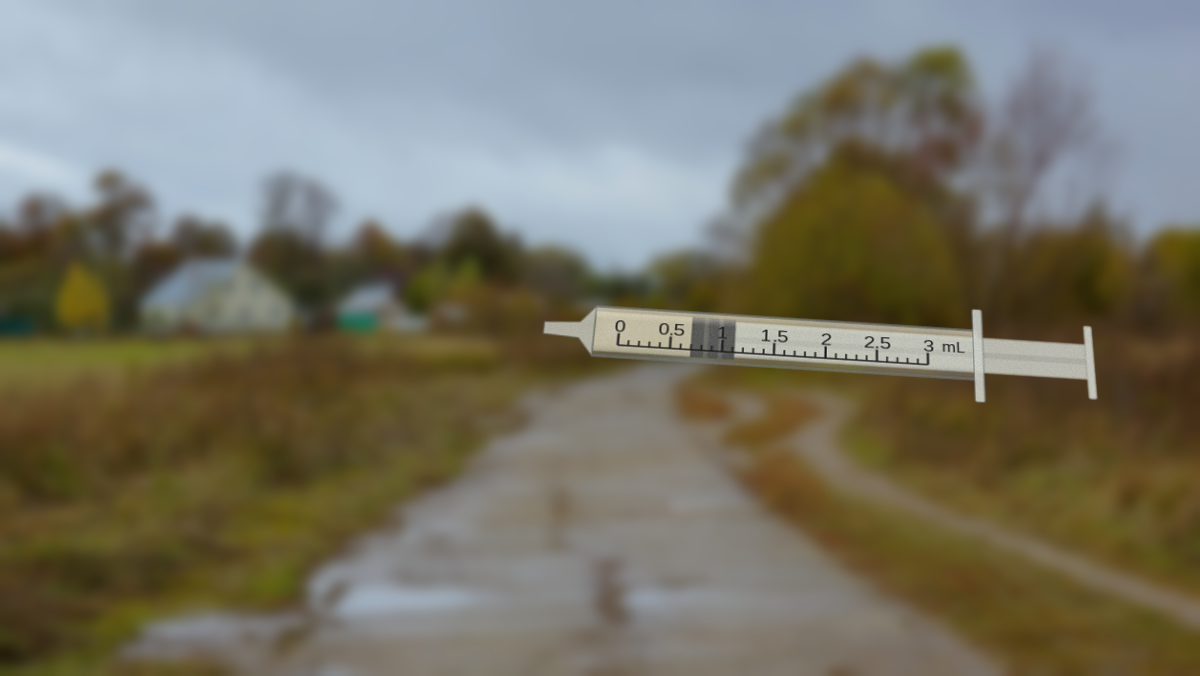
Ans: 0.7 mL
